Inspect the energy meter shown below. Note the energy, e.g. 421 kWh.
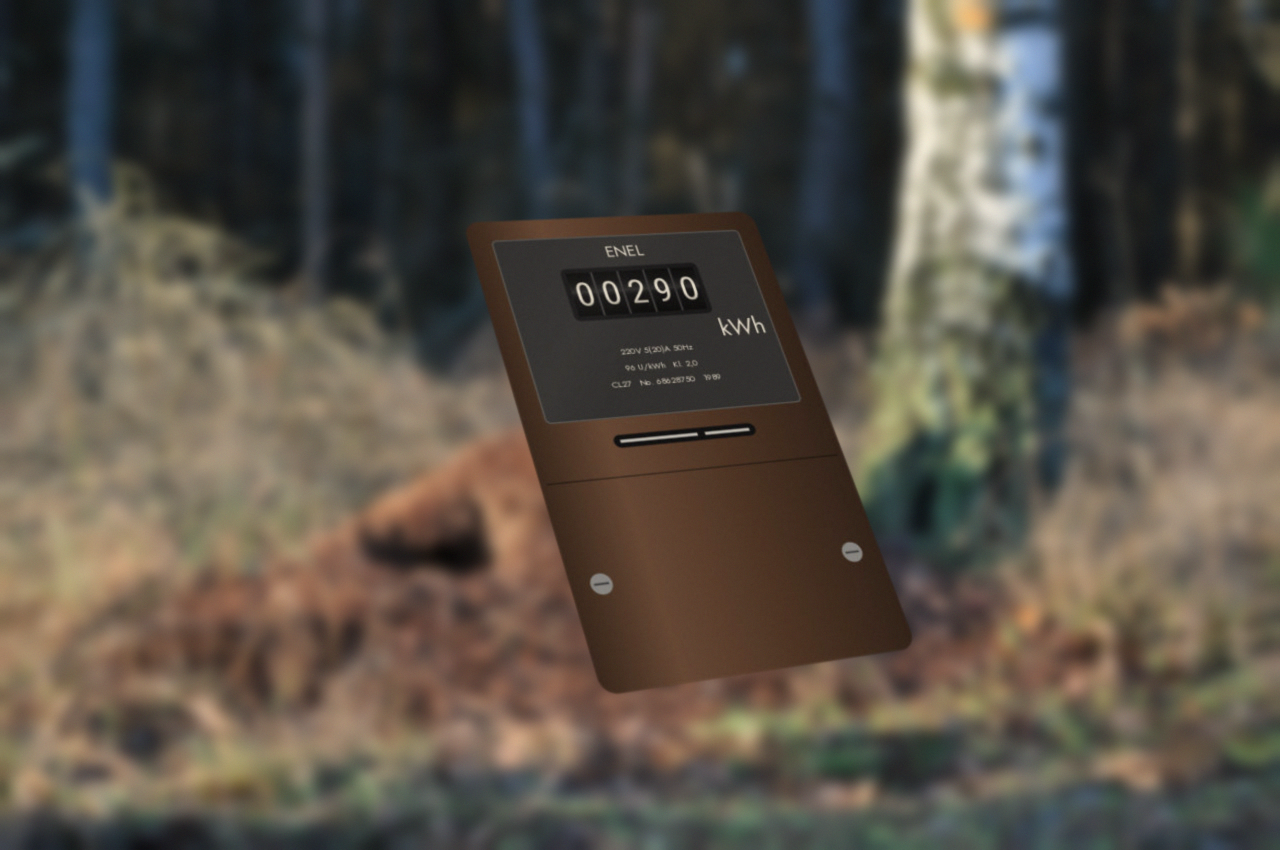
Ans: 290 kWh
